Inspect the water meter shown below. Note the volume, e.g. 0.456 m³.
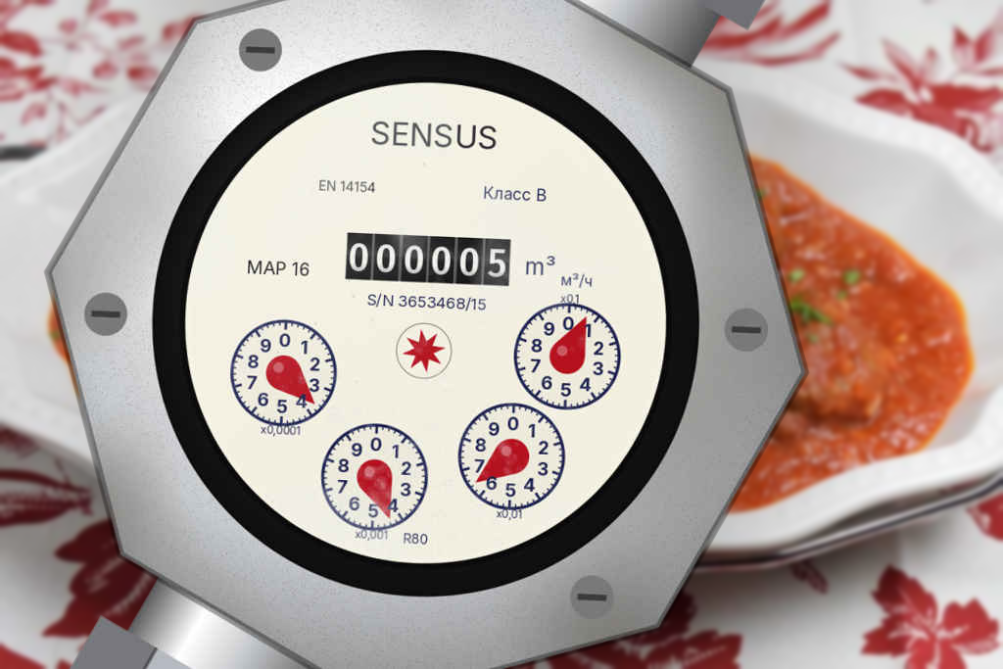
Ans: 5.0643 m³
